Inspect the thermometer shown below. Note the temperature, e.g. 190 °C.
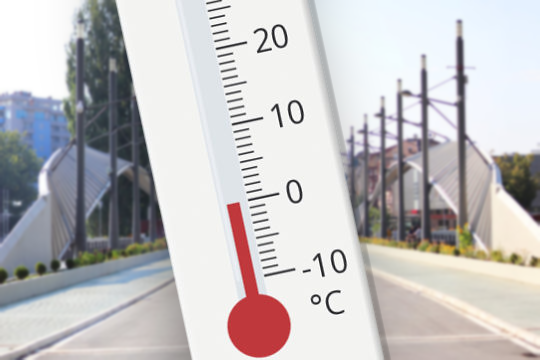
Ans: 0 °C
